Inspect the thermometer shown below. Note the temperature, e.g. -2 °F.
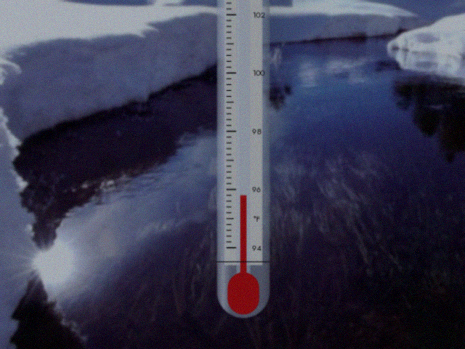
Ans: 95.8 °F
